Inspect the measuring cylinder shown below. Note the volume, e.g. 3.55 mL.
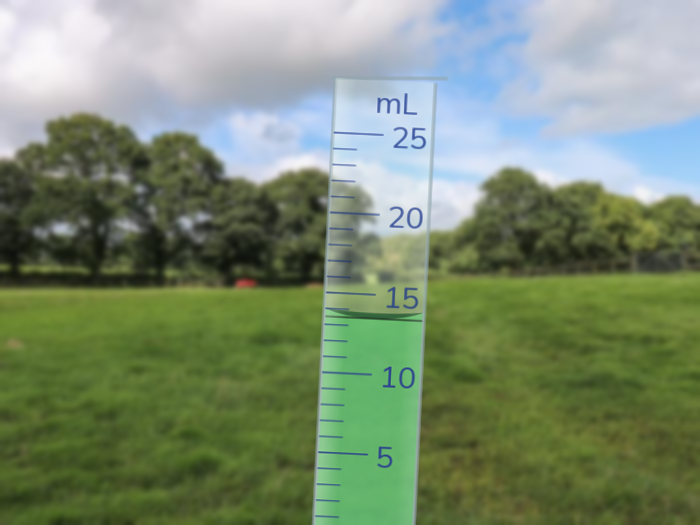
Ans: 13.5 mL
